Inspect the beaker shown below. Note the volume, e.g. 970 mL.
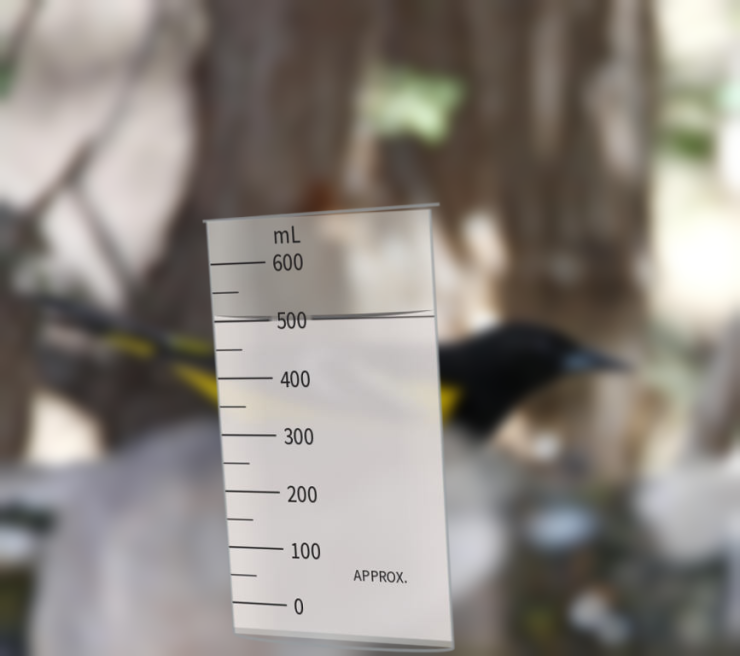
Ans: 500 mL
